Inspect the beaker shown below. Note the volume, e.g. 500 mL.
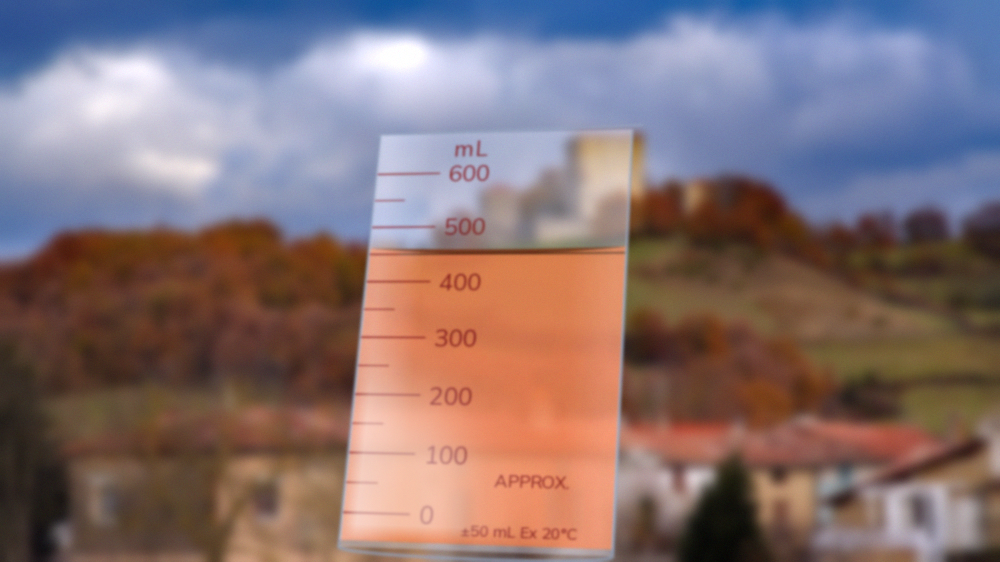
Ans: 450 mL
